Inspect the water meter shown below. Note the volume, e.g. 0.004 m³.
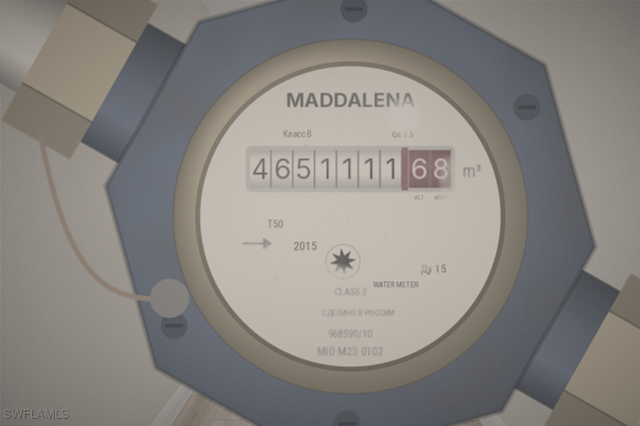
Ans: 4651111.68 m³
